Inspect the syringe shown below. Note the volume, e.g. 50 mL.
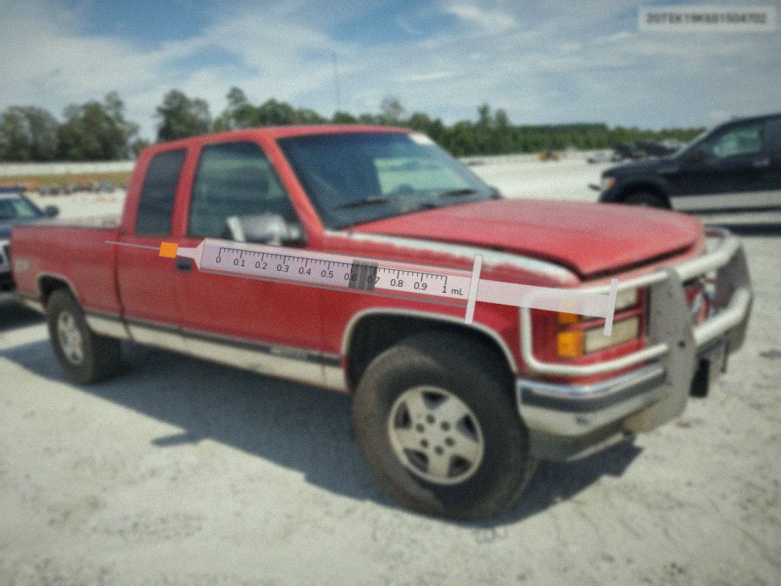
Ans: 0.6 mL
